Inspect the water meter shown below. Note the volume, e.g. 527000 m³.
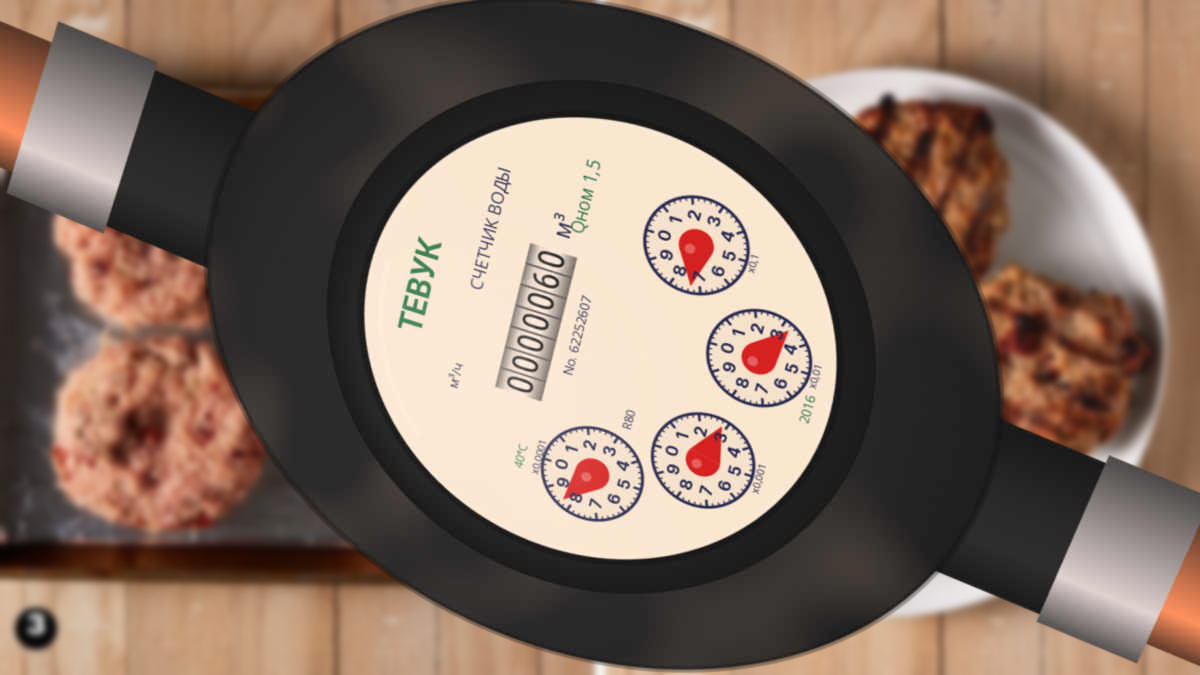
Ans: 60.7328 m³
